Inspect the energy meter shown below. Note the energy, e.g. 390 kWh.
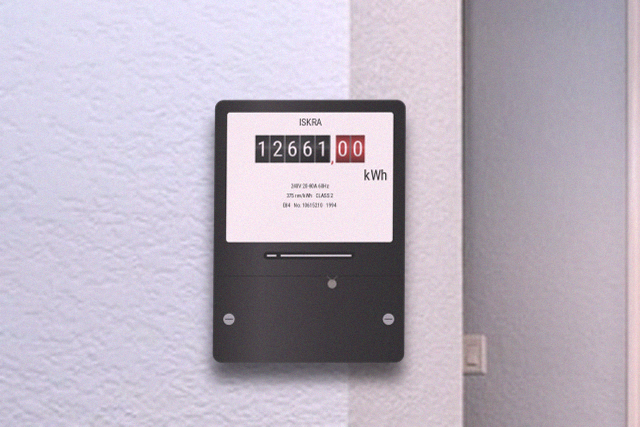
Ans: 12661.00 kWh
